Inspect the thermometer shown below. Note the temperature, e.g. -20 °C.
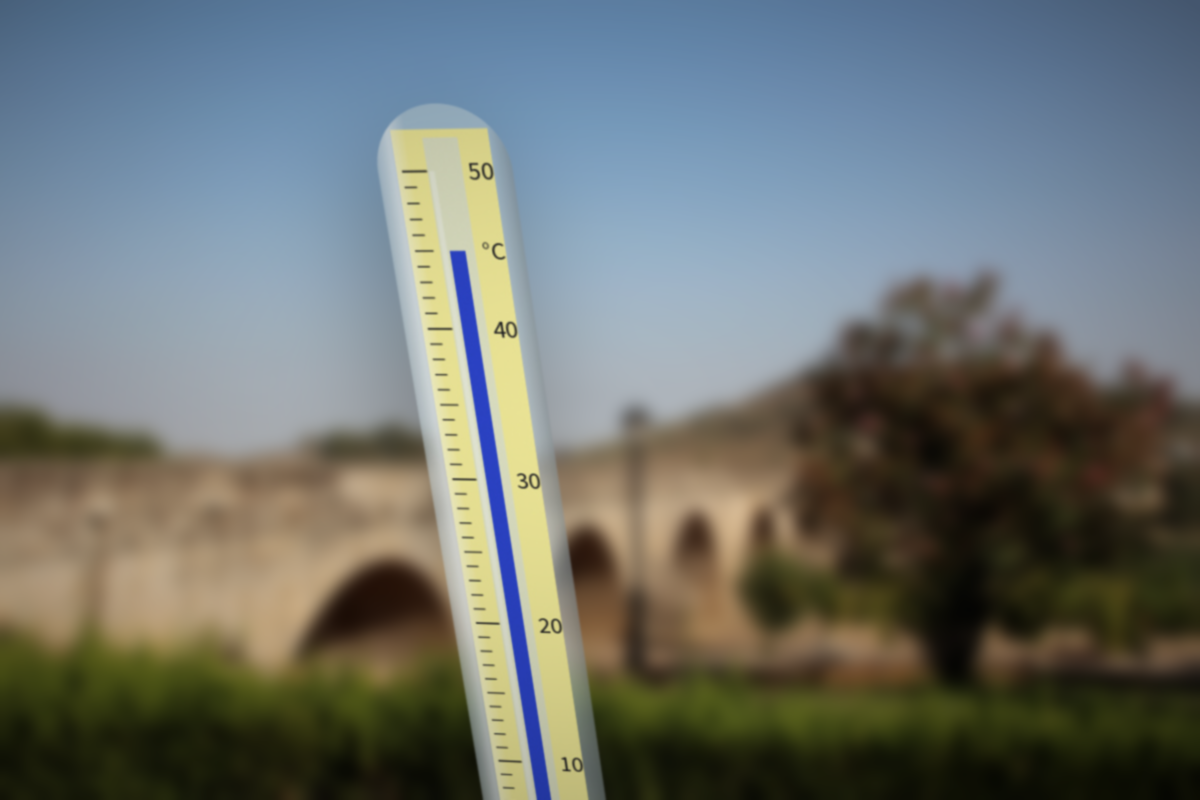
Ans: 45 °C
